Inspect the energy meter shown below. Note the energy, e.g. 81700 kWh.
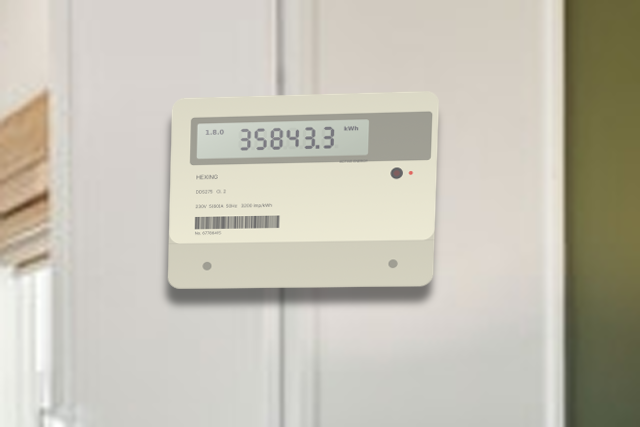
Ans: 35843.3 kWh
